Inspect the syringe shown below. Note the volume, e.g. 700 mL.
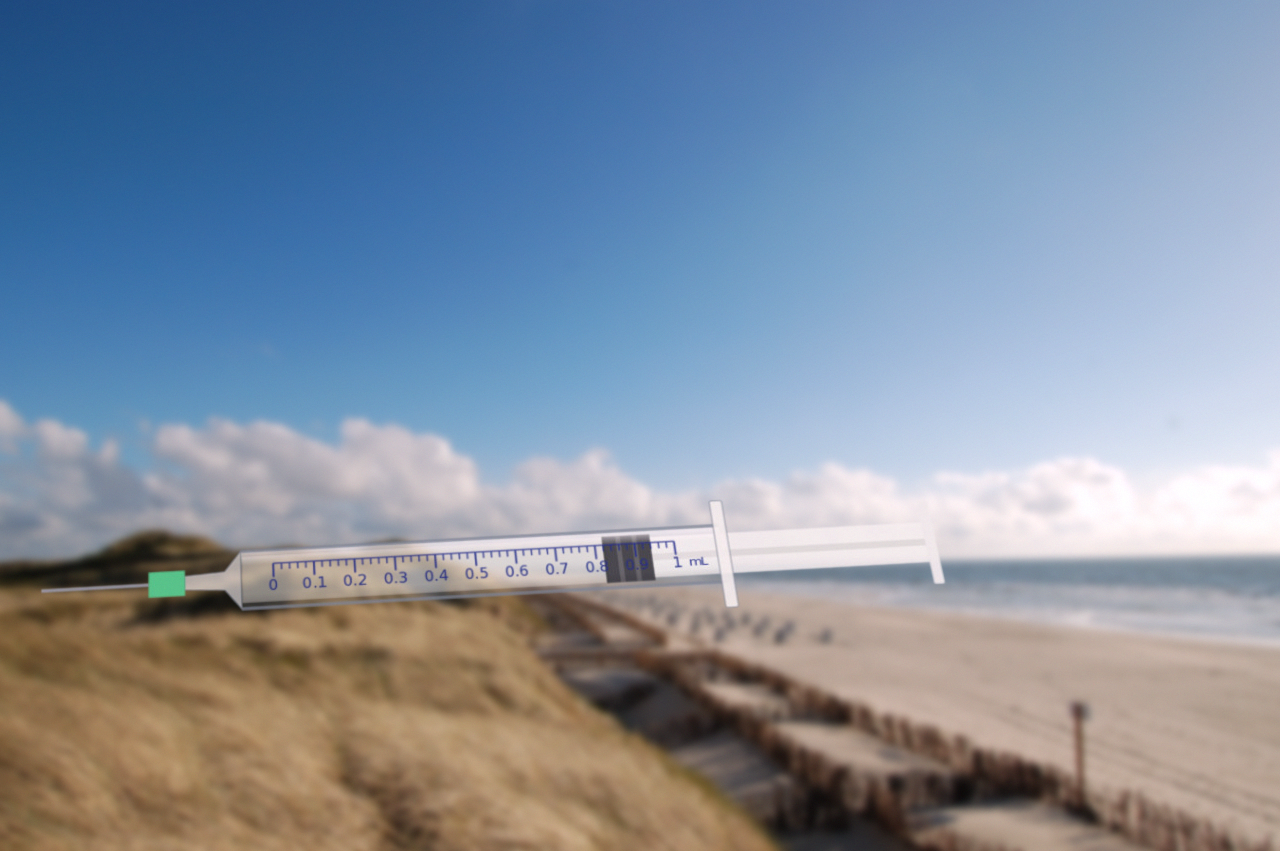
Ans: 0.82 mL
